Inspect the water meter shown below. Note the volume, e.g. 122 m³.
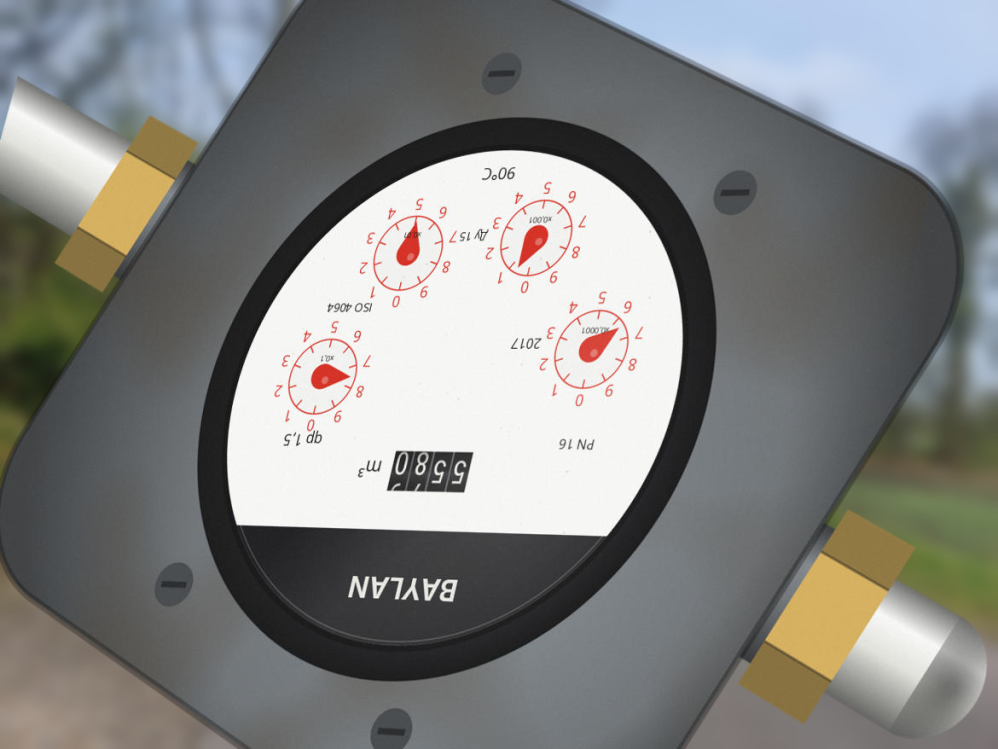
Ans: 5579.7506 m³
